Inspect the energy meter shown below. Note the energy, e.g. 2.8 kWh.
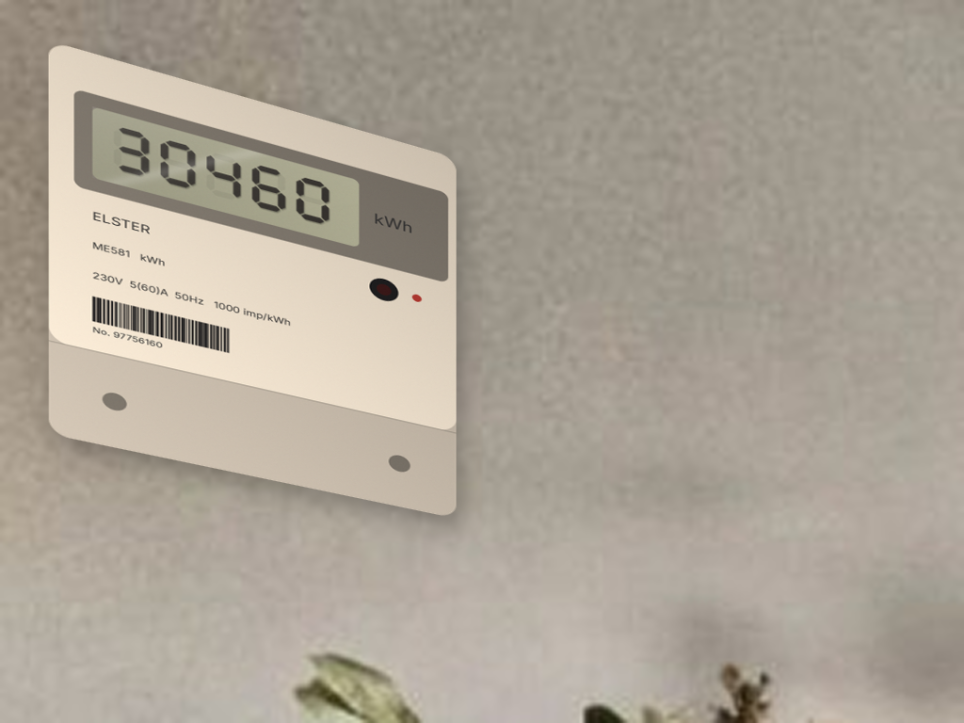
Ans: 30460 kWh
